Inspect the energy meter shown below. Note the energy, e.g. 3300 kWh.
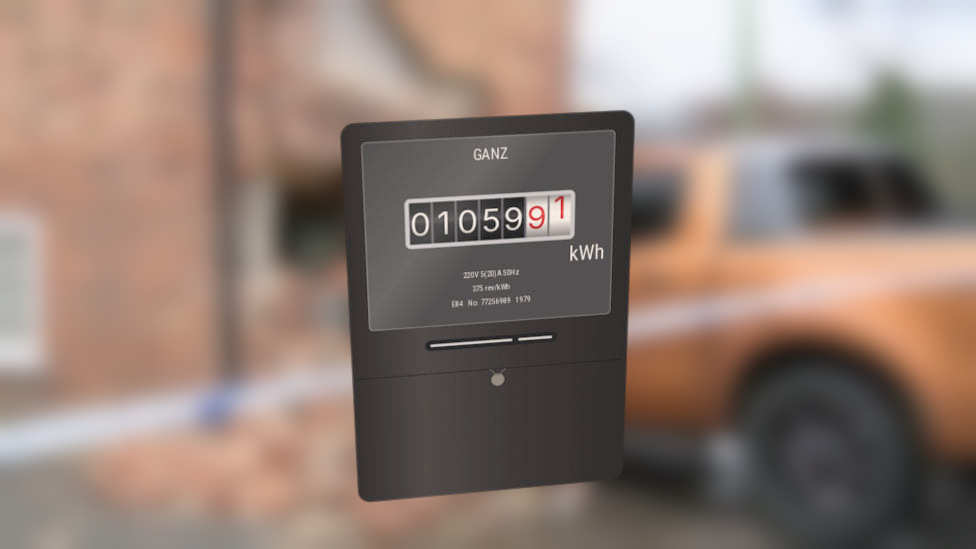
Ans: 1059.91 kWh
